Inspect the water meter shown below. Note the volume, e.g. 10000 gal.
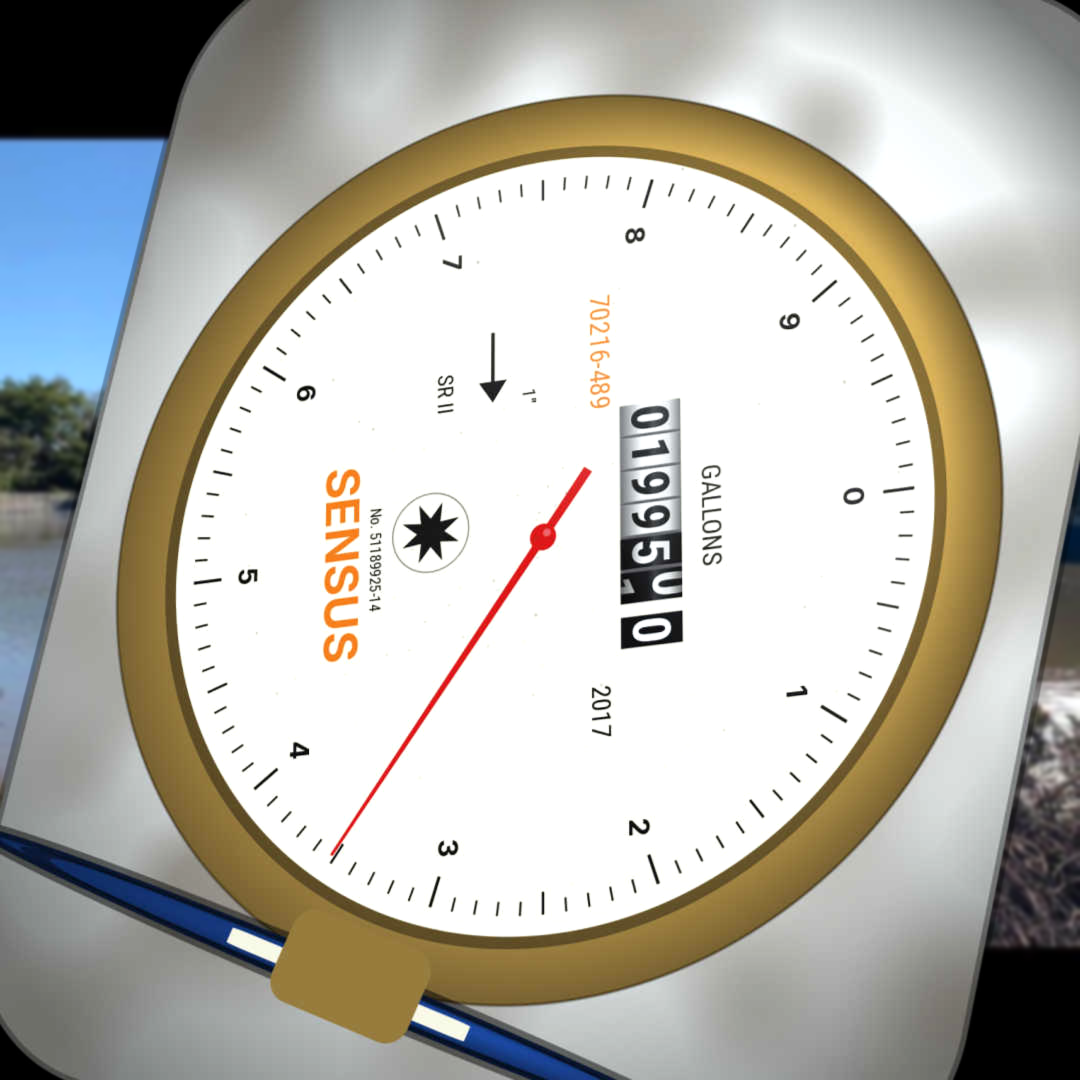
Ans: 199503.5 gal
